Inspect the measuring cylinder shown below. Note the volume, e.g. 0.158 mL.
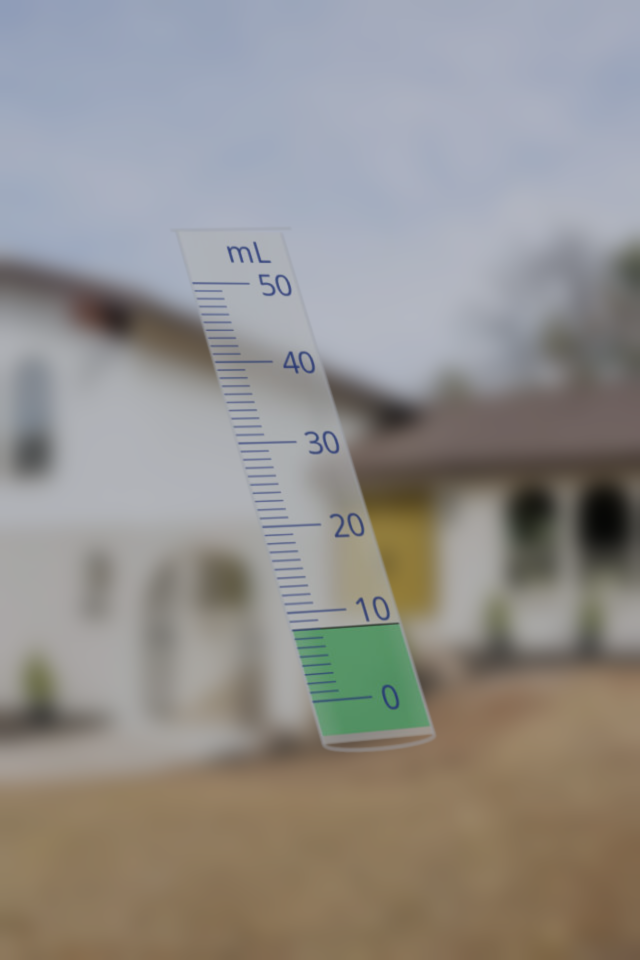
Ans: 8 mL
